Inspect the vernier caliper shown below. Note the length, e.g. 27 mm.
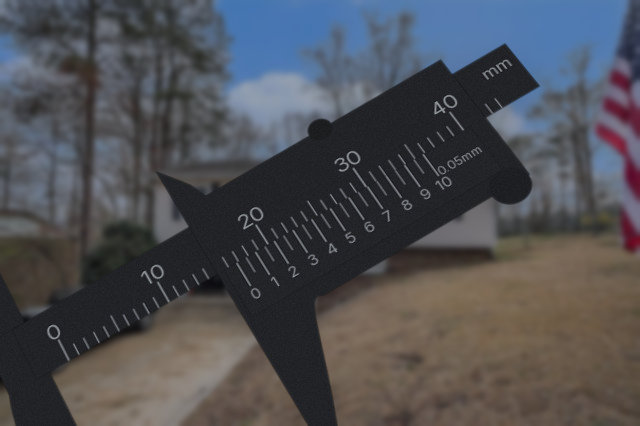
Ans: 16.8 mm
